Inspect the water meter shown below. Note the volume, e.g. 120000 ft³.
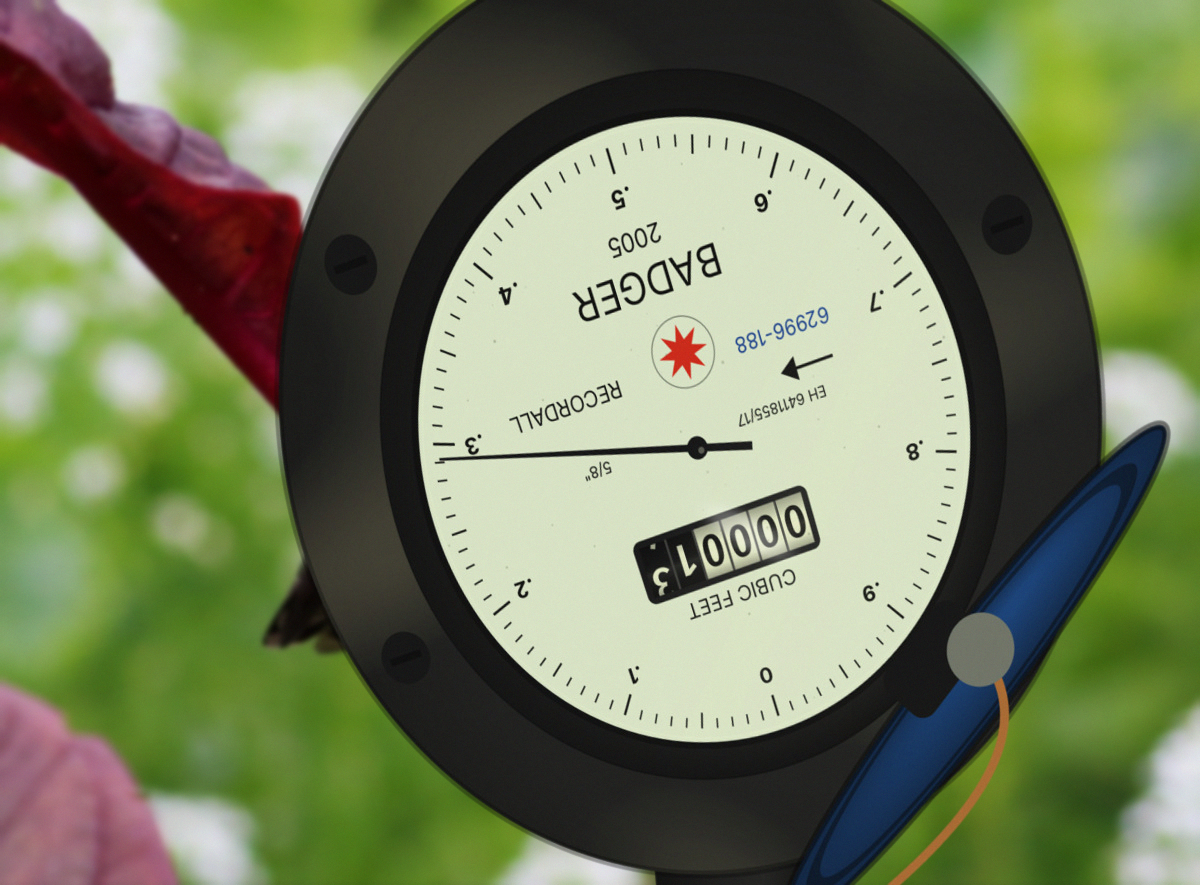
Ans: 13.29 ft³
